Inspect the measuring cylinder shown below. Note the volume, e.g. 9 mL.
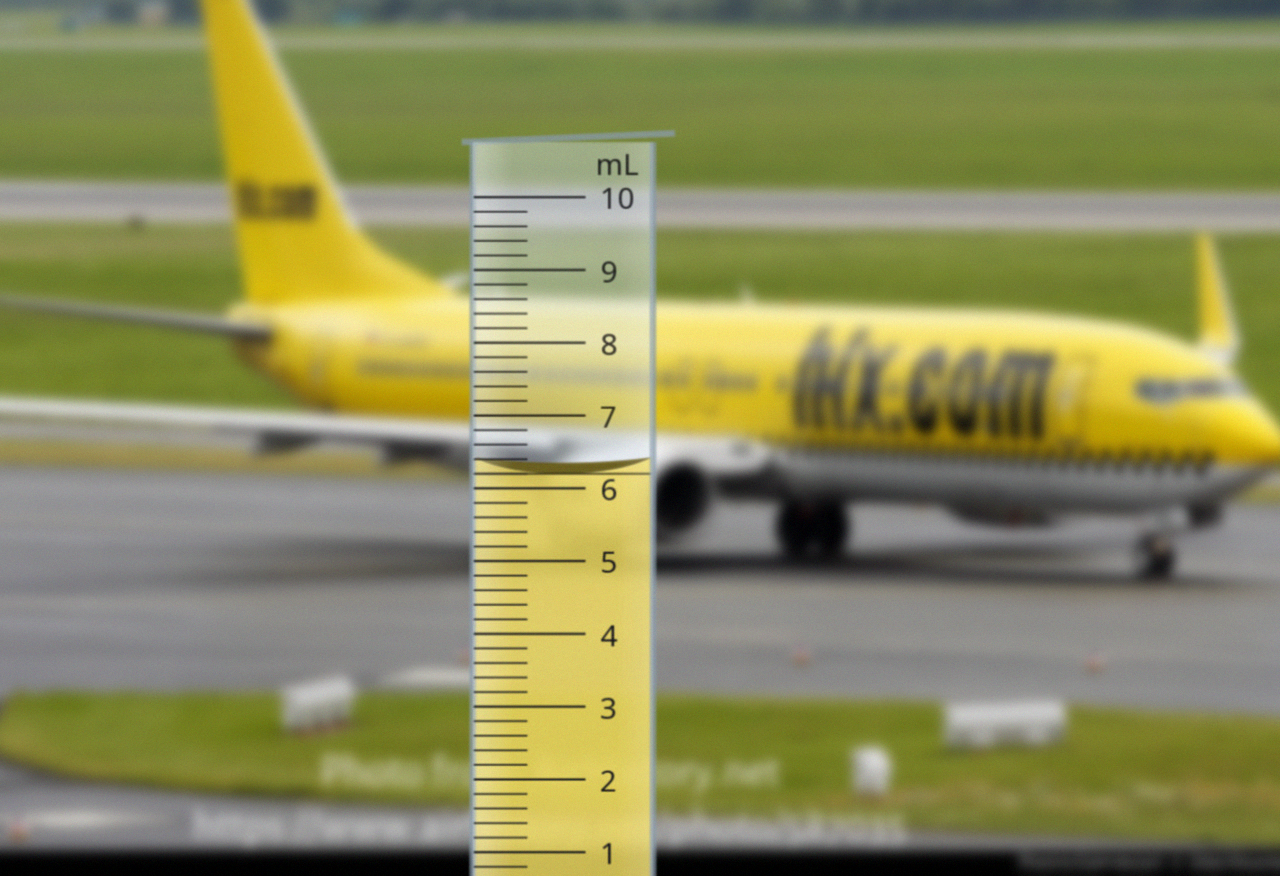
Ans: 6.2 mL
